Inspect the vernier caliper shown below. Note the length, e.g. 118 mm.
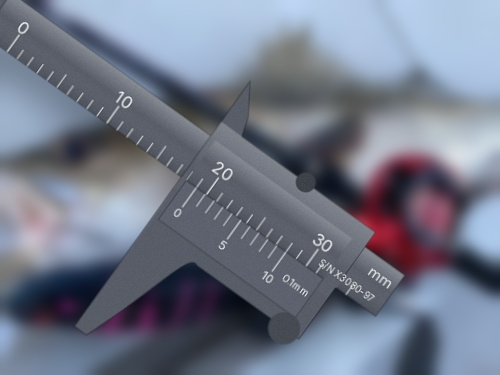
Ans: 19.0 mm
